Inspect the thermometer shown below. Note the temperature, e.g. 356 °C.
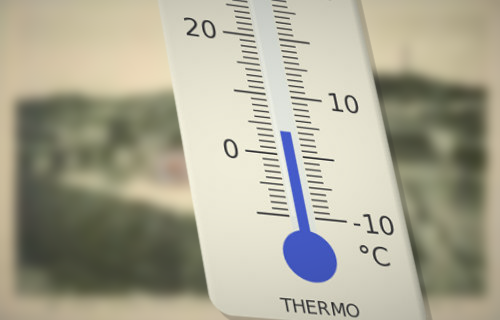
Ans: 4 °C
